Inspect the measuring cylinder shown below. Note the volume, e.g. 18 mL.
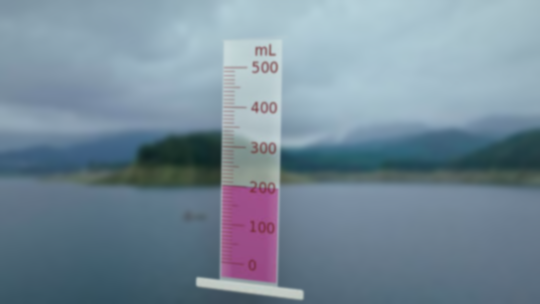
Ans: 200 mL
